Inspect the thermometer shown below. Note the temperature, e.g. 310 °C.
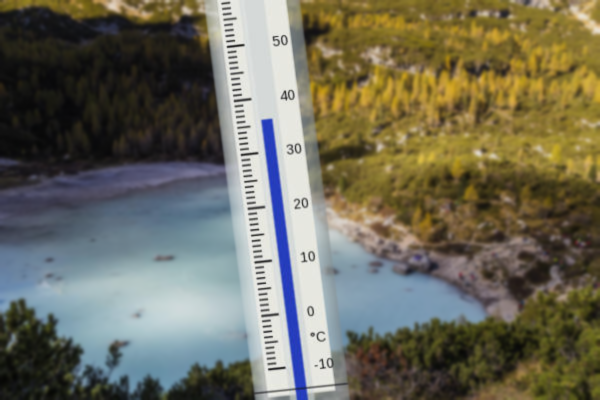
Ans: 36 °C
